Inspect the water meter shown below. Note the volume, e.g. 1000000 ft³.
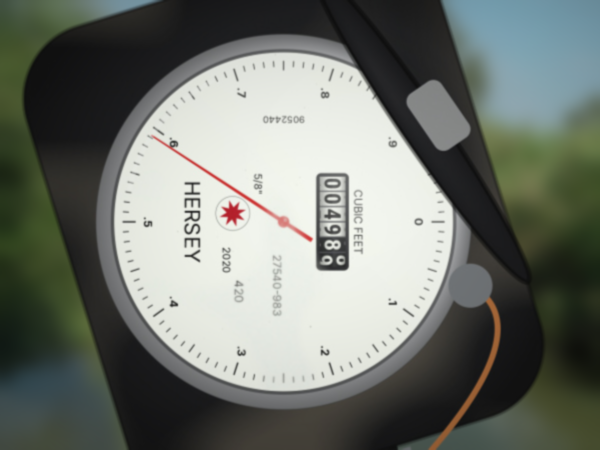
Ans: 4988.59 ft³
